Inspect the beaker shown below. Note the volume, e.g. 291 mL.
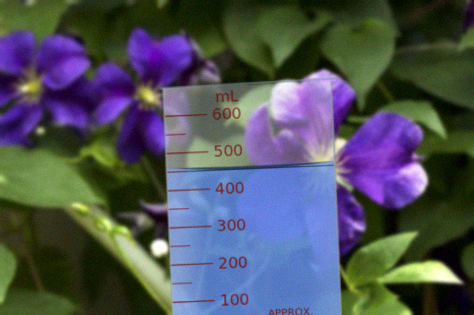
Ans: 450 mL
